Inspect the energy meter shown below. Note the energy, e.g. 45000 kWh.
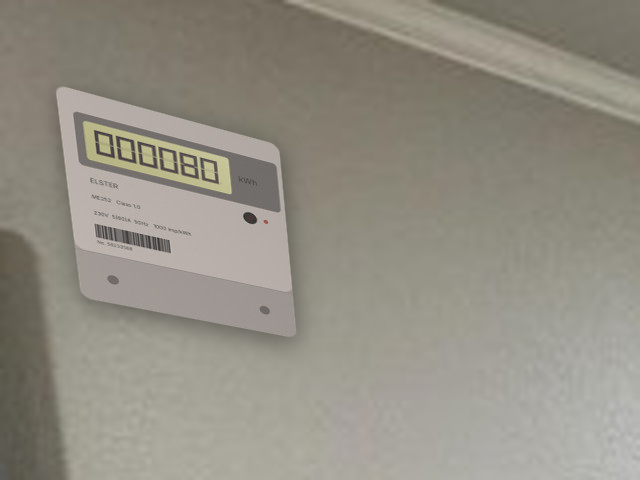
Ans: 80 kWh
